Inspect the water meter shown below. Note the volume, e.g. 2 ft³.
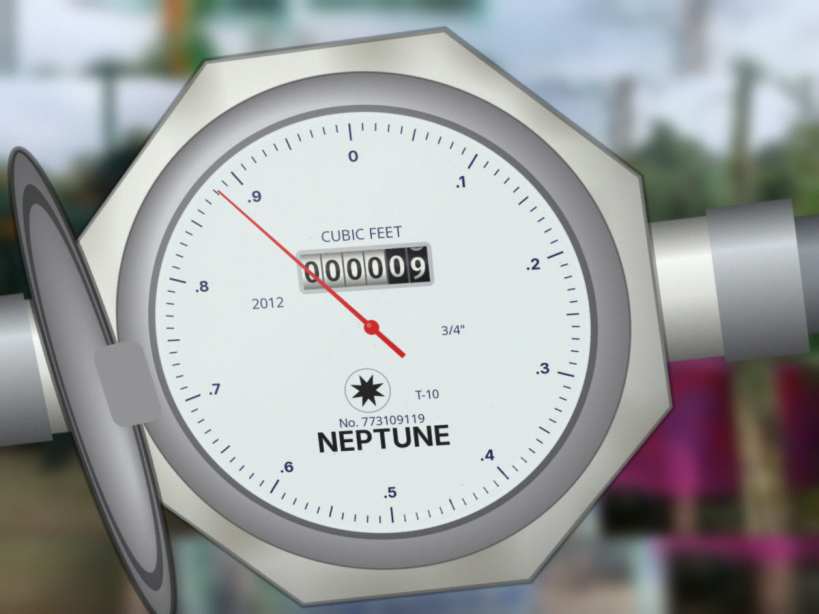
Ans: 8.88 ft³
